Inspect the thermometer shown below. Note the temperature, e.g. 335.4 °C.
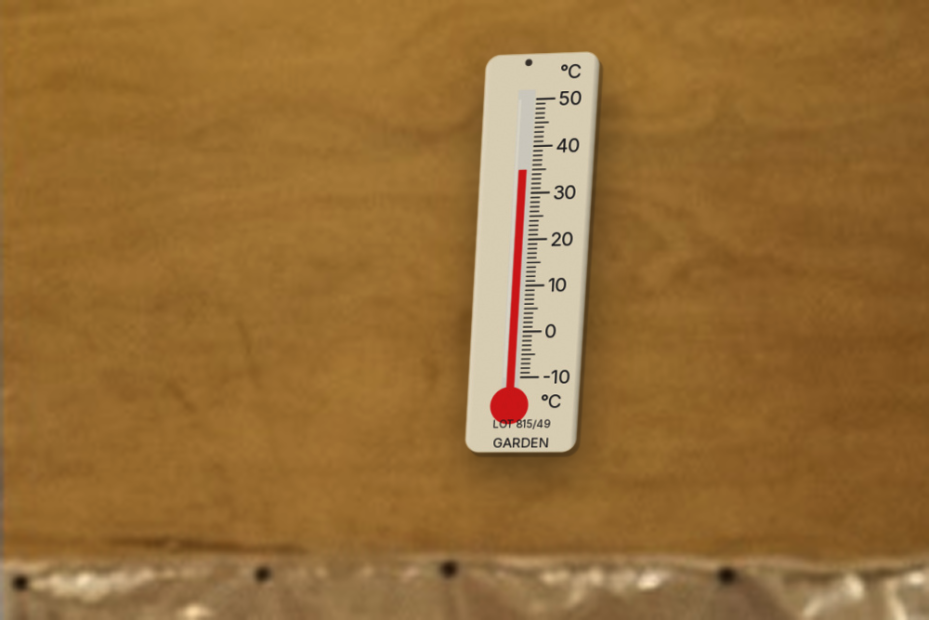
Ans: 35 °C
